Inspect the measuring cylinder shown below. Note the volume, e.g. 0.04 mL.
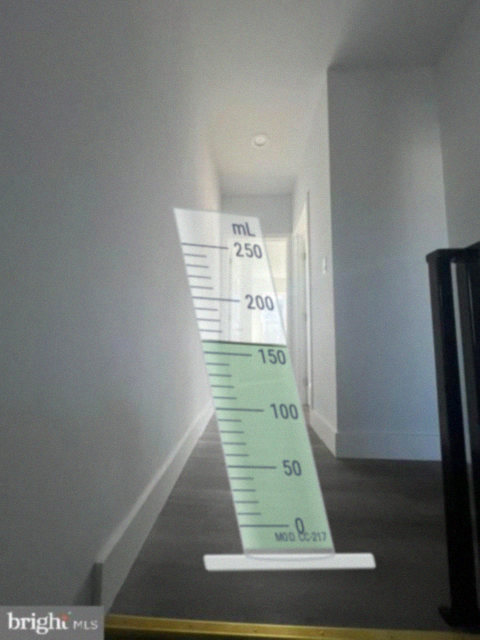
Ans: 160 mL
